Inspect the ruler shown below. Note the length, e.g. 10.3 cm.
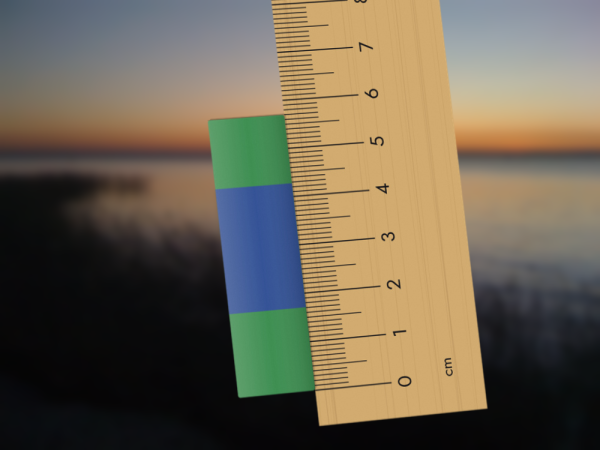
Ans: 5.7 cm
